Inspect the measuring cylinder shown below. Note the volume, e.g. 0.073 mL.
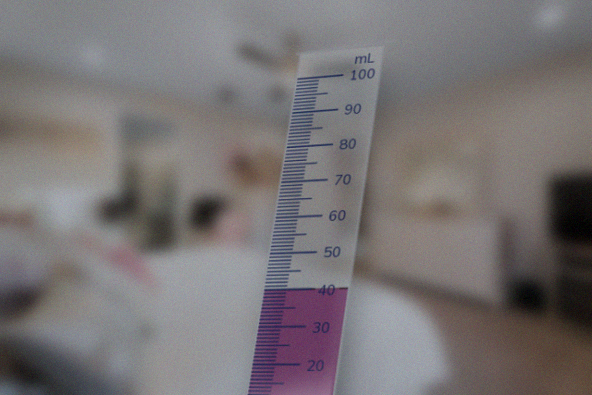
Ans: 40 mL
